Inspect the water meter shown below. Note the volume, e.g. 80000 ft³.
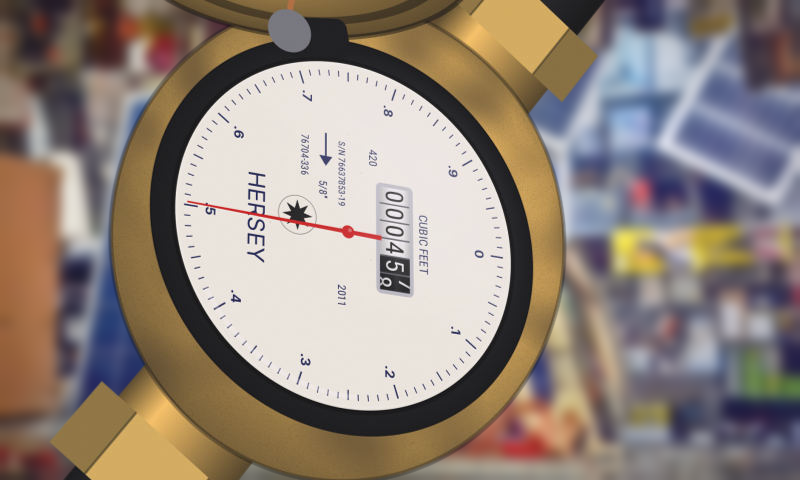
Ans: 457.50 ft³
